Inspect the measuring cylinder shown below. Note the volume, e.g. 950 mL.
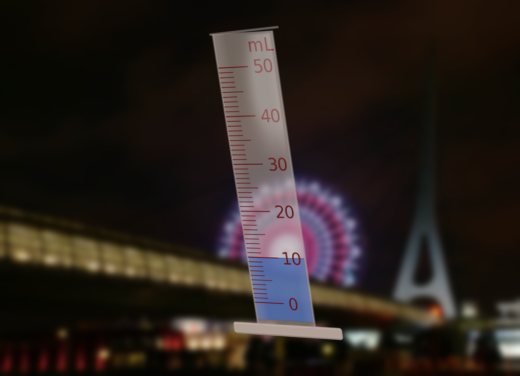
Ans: 10 mL
